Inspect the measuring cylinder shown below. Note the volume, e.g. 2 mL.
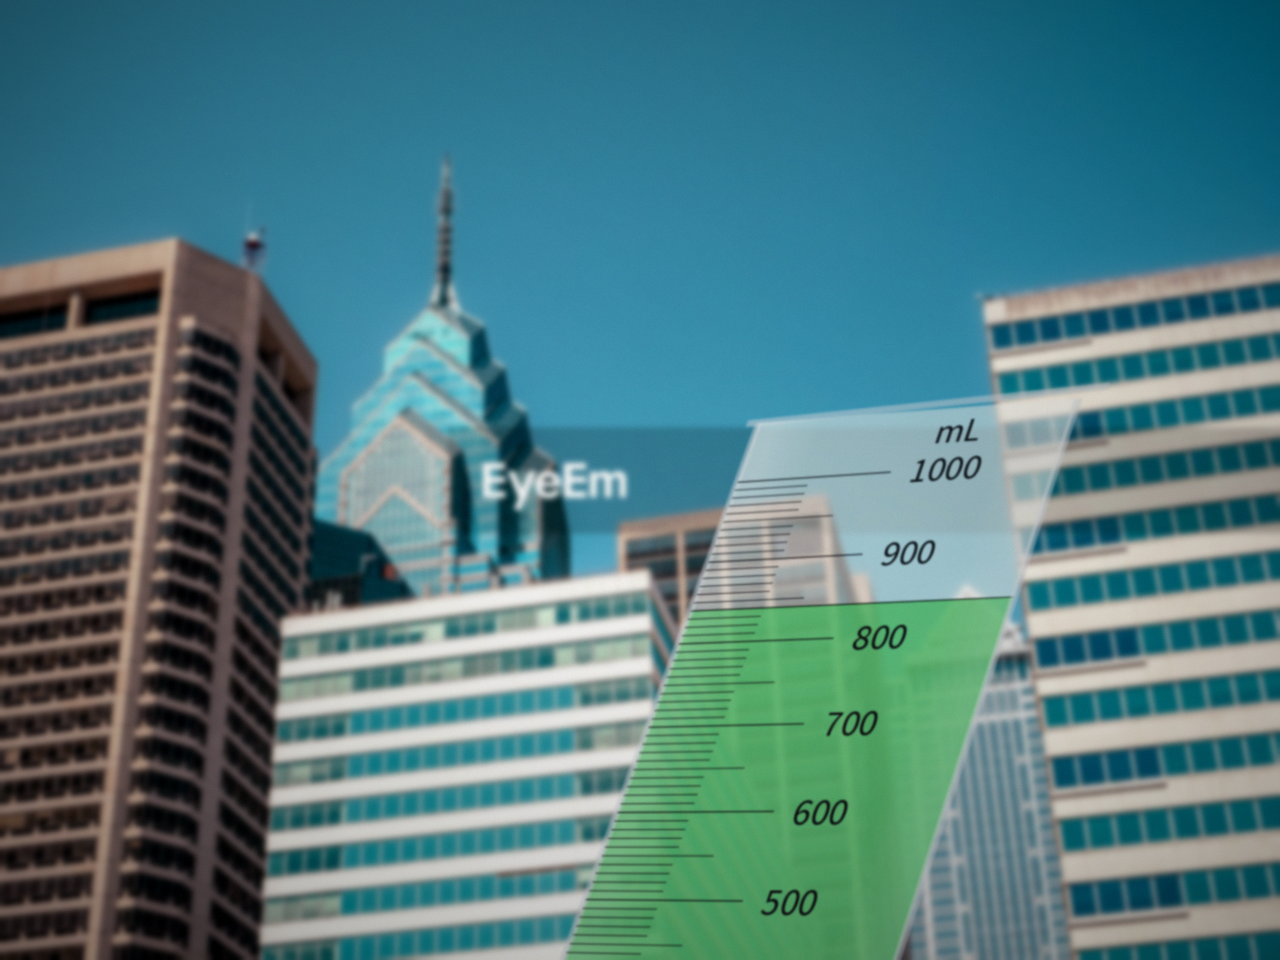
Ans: 840 mL
